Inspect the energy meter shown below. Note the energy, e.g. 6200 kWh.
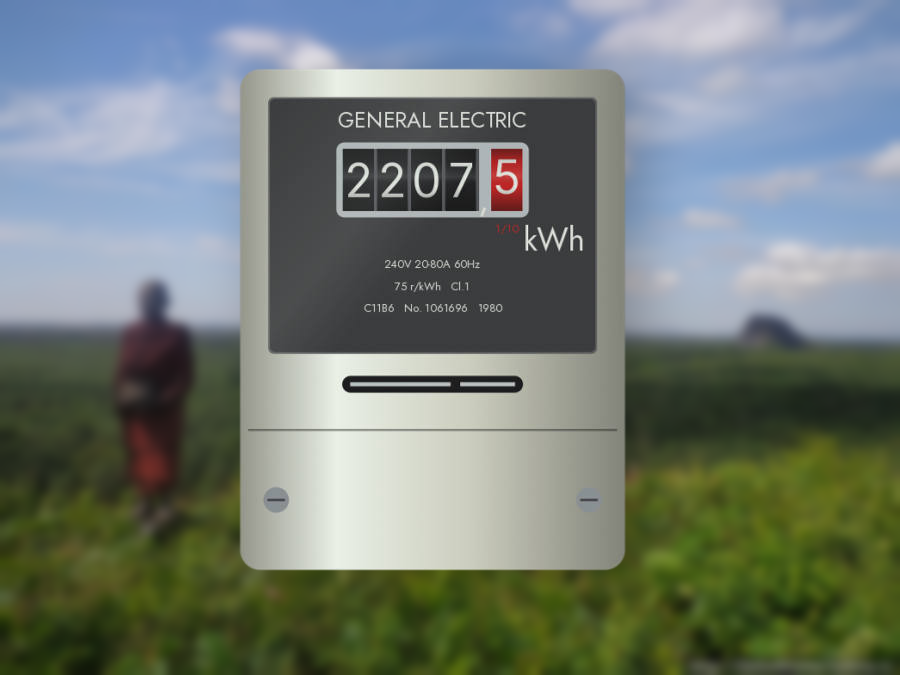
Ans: 2207.5 kWh
